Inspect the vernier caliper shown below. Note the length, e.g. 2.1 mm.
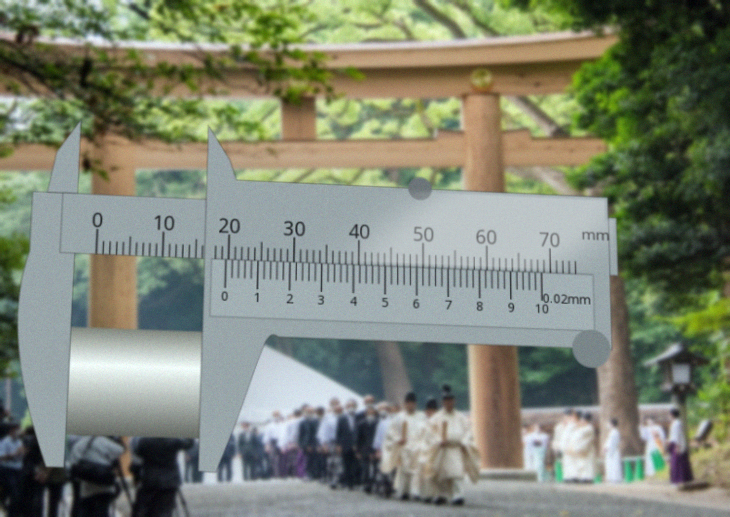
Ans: 19.6 mm
